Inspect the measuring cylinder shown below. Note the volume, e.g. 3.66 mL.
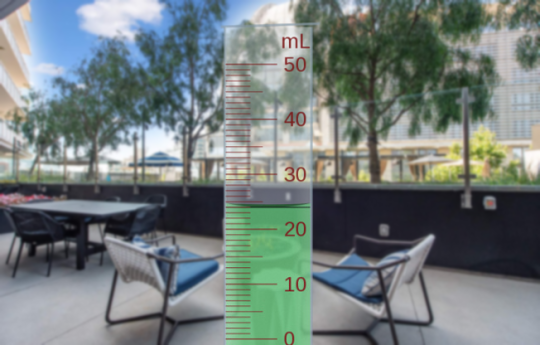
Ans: 24 mL
